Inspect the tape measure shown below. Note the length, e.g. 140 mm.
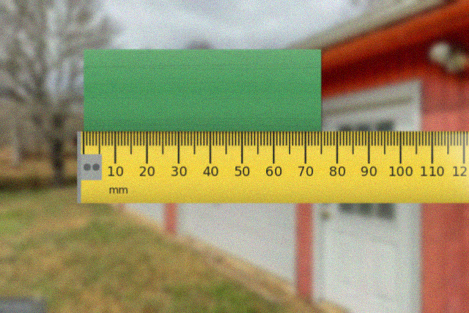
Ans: 75 mm
